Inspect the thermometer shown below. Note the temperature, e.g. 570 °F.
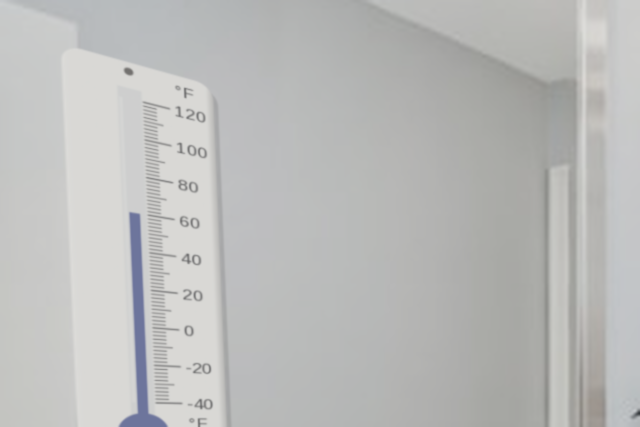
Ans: 60 °F
